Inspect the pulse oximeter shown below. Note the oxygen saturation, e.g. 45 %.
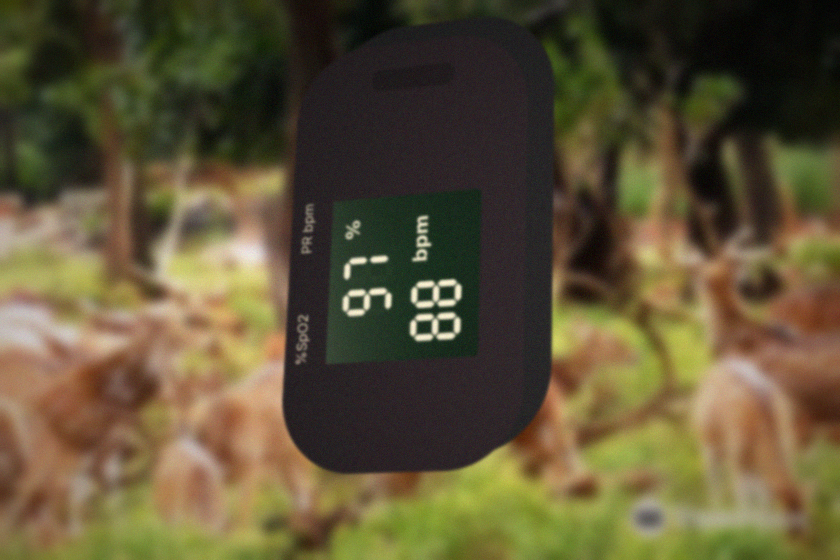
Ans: 97 %
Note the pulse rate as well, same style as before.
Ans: 88 bpm
